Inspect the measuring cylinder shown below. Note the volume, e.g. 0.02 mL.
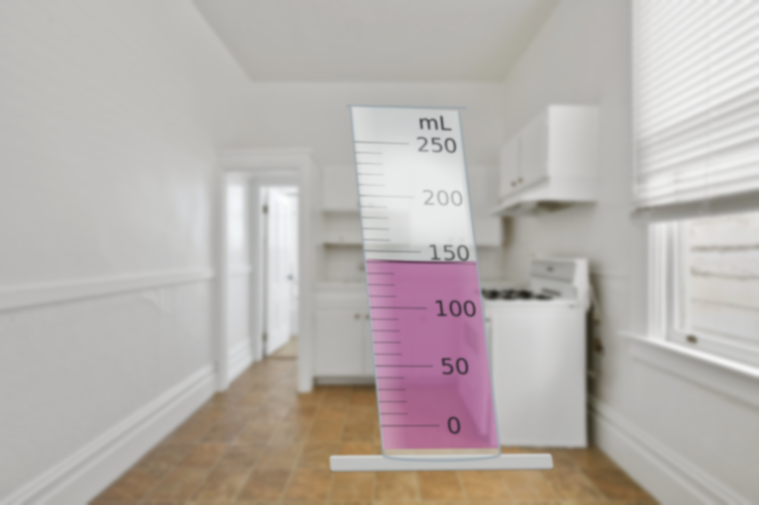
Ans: 140 mL
